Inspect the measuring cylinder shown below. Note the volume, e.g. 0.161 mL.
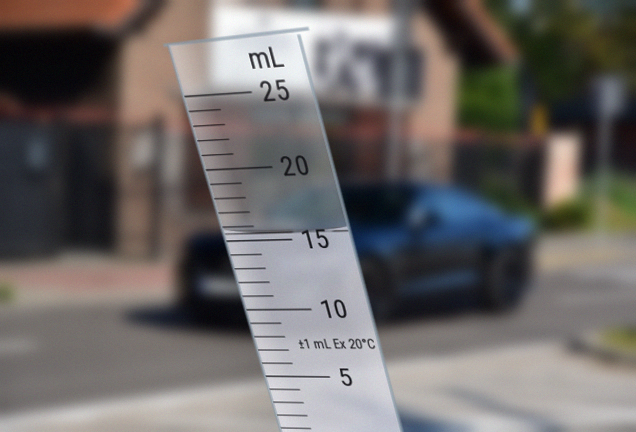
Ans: 15.5 mL
